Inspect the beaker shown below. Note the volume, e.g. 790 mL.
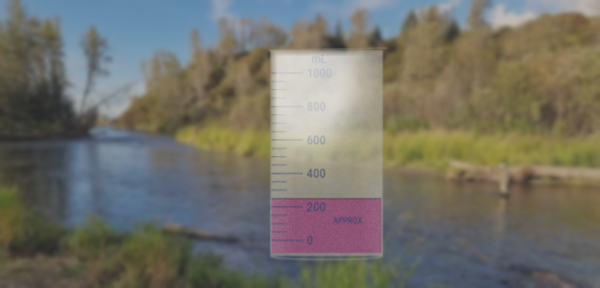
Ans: 250 mL
